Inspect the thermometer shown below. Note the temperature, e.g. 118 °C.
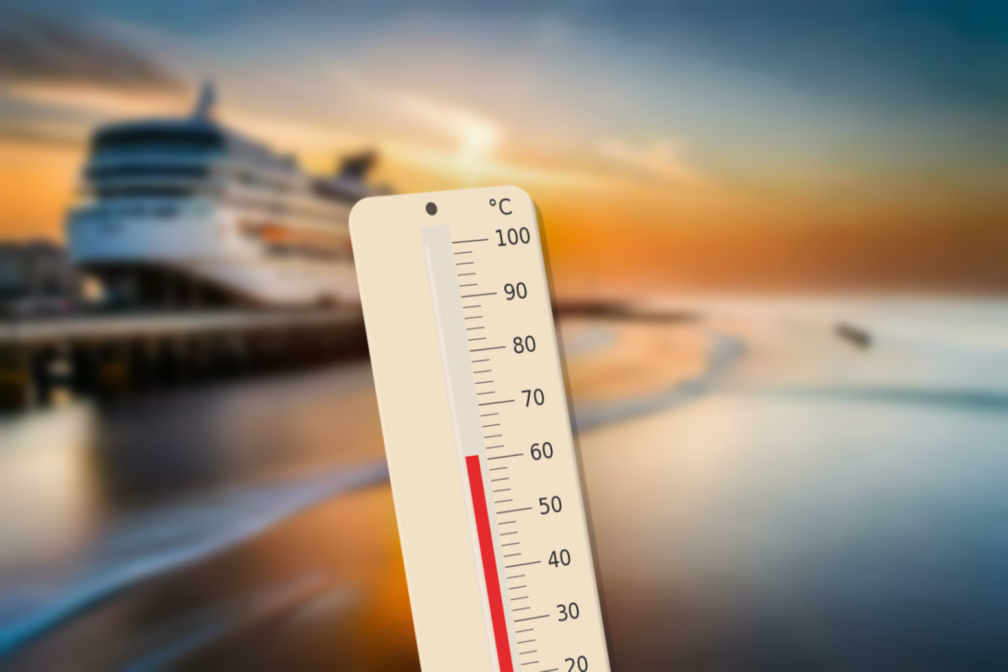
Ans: 61 °C
